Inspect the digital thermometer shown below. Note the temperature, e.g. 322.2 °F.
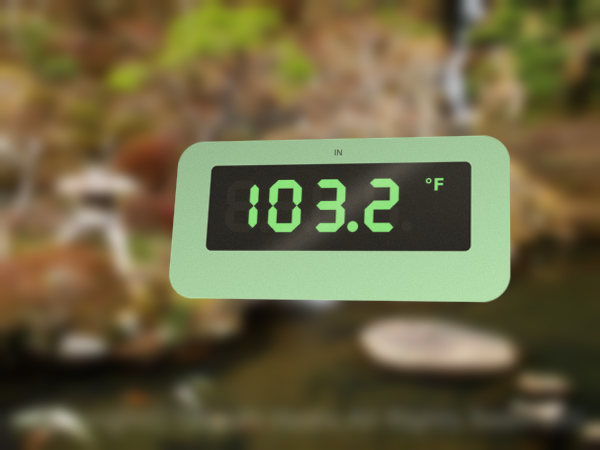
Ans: 103.2 °F
